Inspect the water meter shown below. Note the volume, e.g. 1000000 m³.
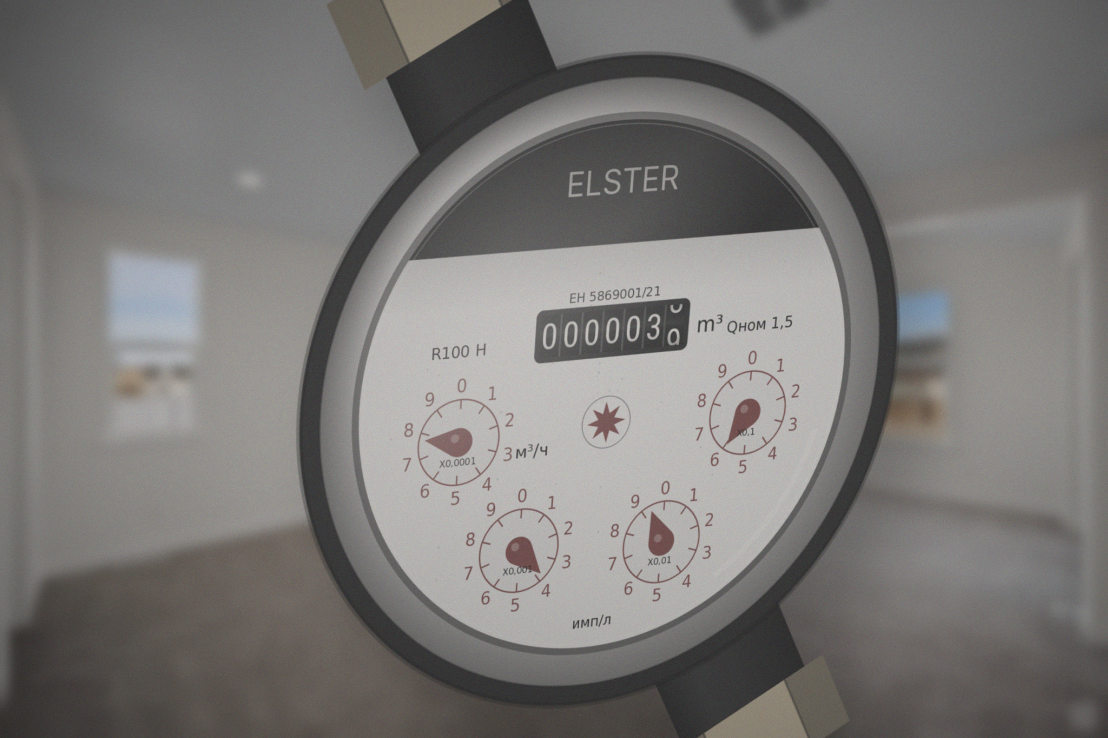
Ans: 38.5937 m³
